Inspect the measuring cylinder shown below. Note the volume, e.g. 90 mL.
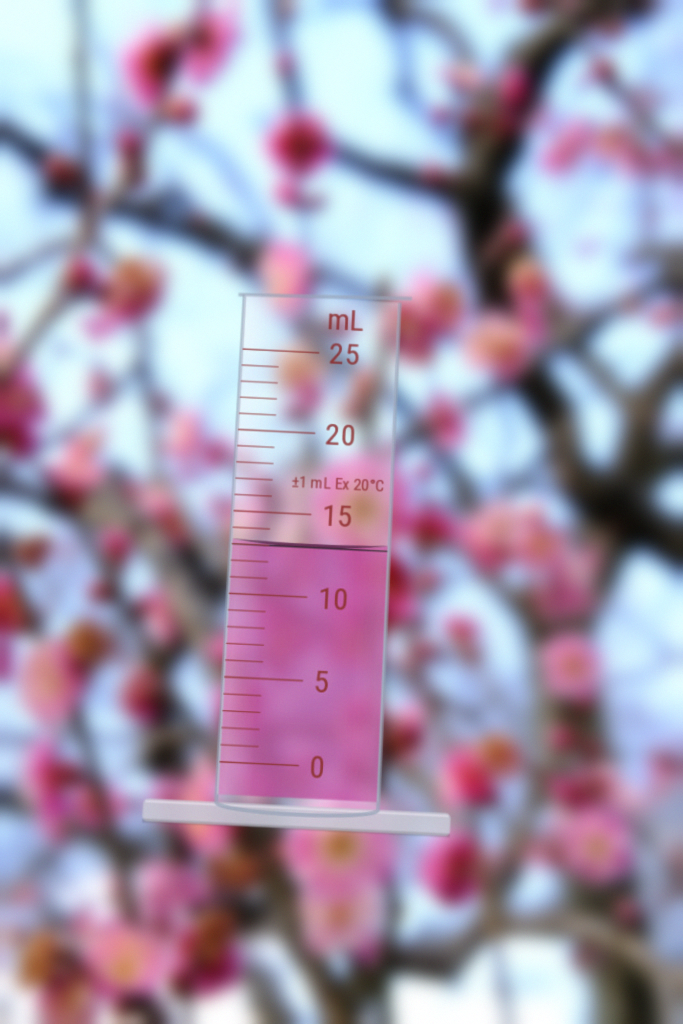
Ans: 13 mL
